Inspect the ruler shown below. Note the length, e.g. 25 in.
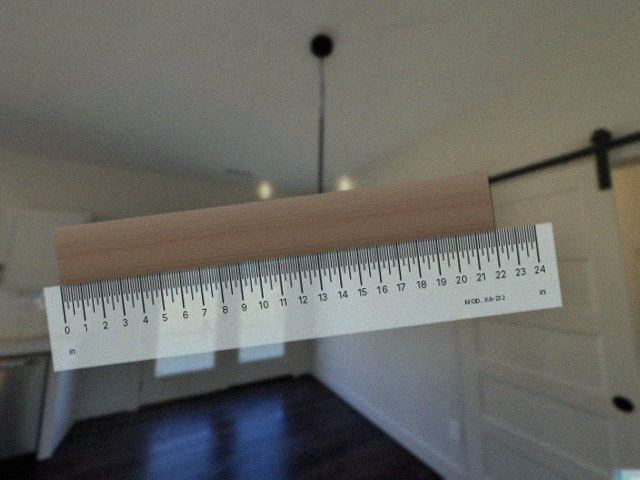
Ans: 22 in
